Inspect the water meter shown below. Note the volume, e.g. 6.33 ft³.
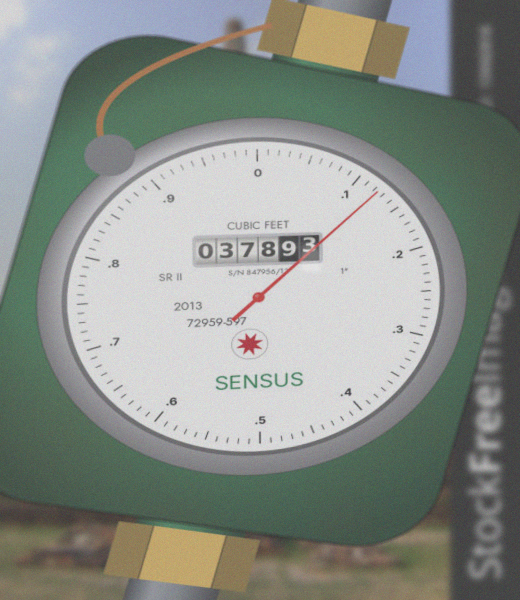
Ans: 37893.12 ft³
